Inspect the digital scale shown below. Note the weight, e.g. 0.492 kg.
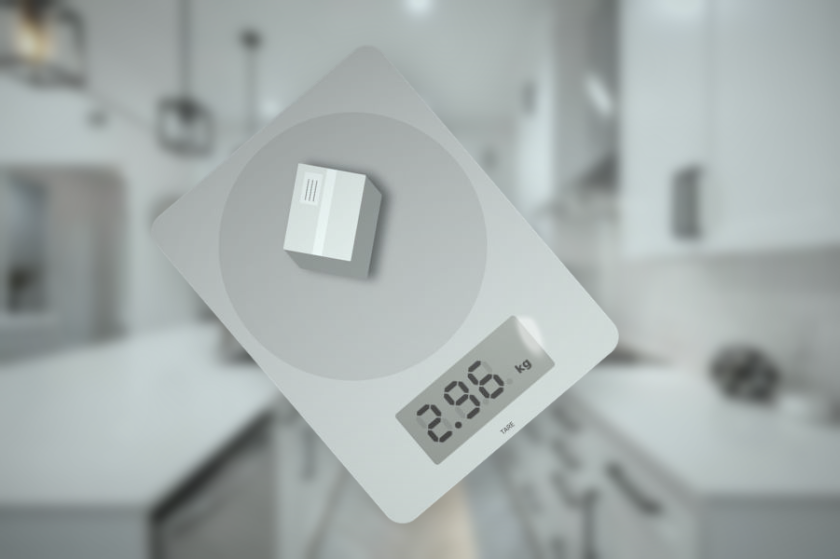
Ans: 2.96 kg
